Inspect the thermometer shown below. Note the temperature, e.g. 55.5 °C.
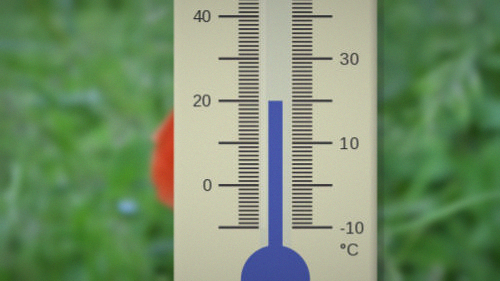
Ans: 20 °C
